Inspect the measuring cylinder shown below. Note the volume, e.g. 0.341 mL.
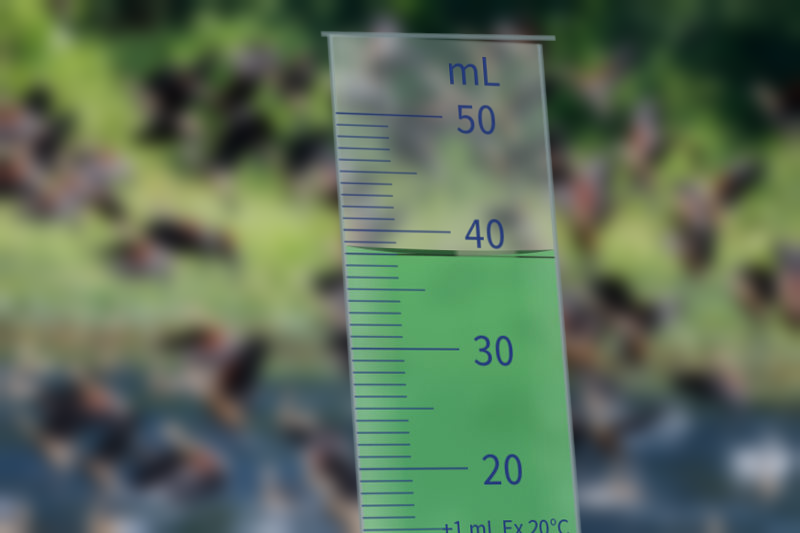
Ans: 38 mL
